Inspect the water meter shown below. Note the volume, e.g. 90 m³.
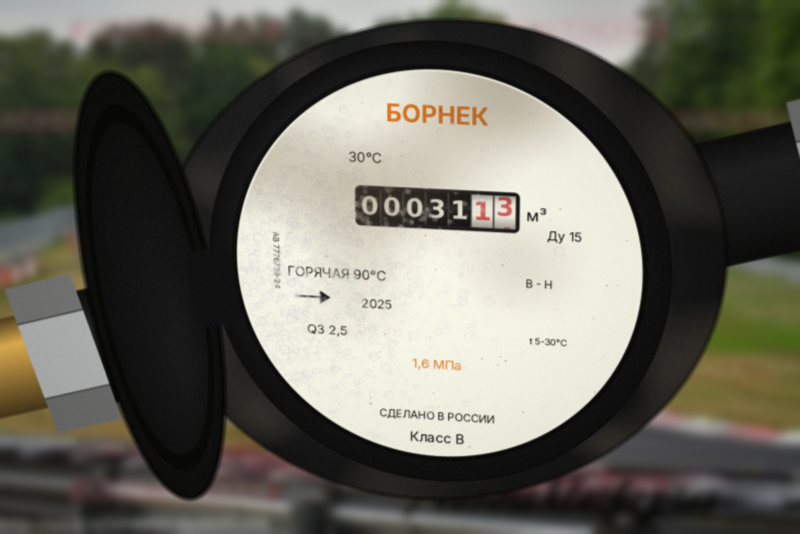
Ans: 31.13 m³
